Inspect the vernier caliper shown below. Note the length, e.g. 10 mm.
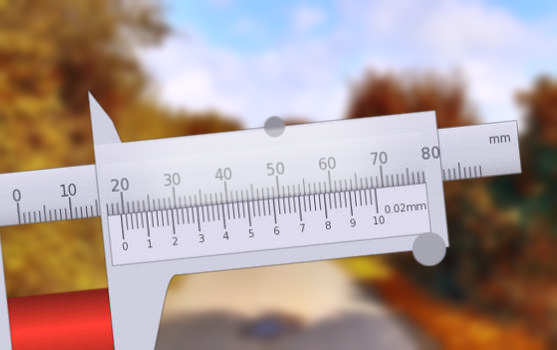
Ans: 19.5 mm
